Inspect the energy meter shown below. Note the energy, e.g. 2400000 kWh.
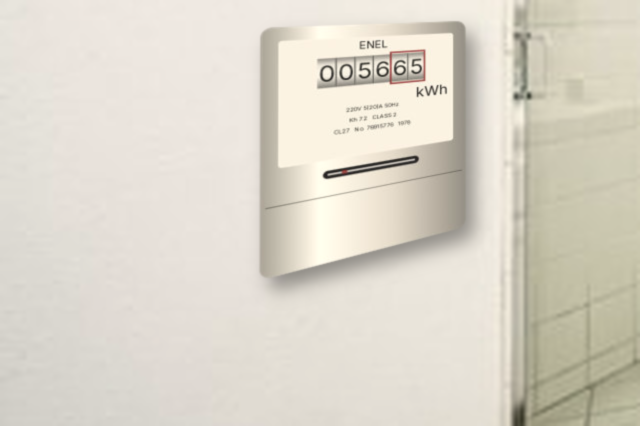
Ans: 56.65 kWh
